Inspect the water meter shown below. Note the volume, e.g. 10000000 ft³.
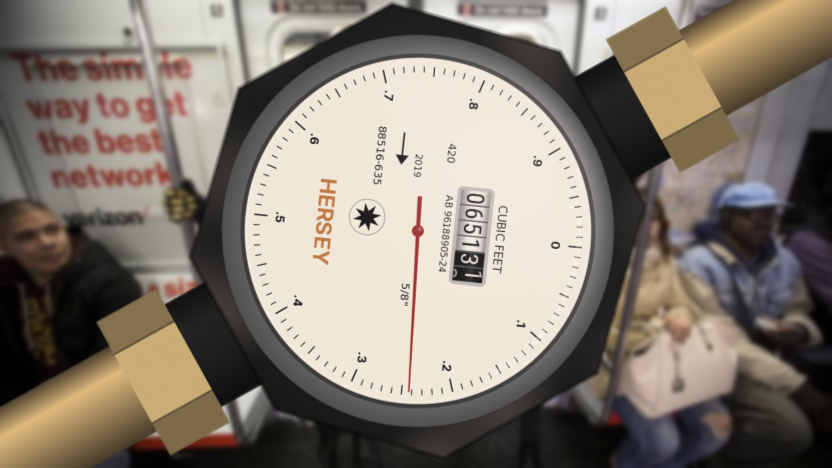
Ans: 65131.24 ft³
